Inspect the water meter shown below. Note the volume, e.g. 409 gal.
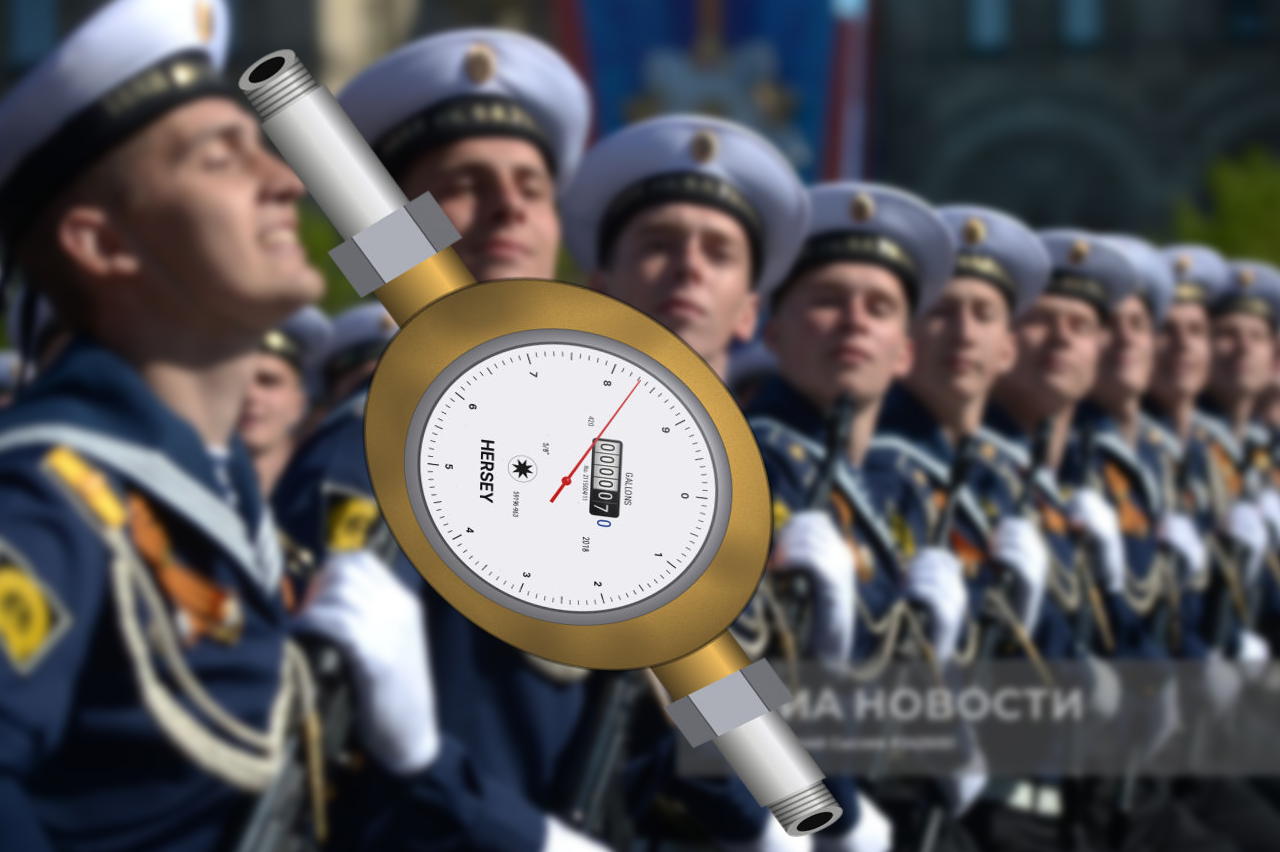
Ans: 68.3 gal
